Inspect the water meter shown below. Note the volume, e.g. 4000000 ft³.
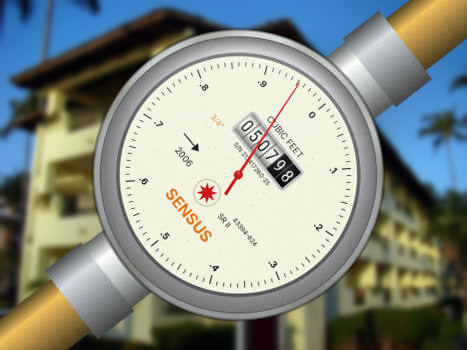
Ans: 50797.95 ft³
